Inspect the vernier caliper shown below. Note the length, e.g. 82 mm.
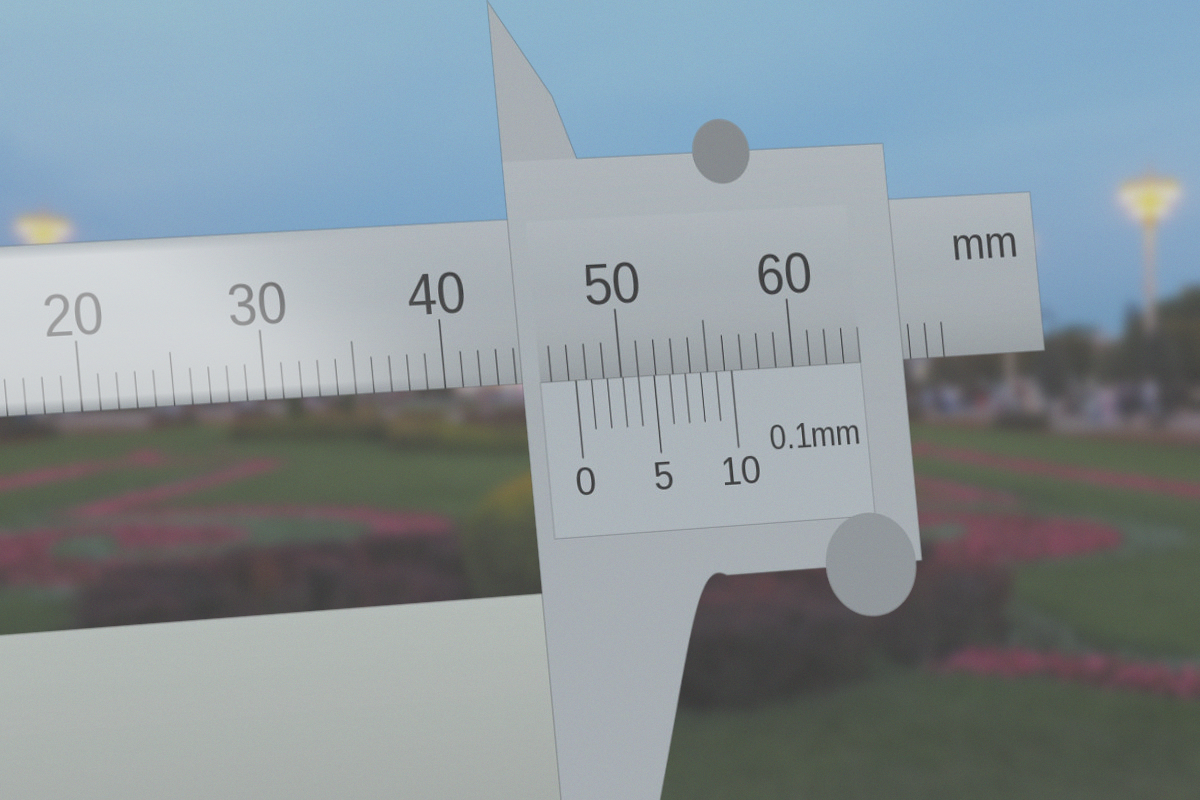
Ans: 47.4 mm
